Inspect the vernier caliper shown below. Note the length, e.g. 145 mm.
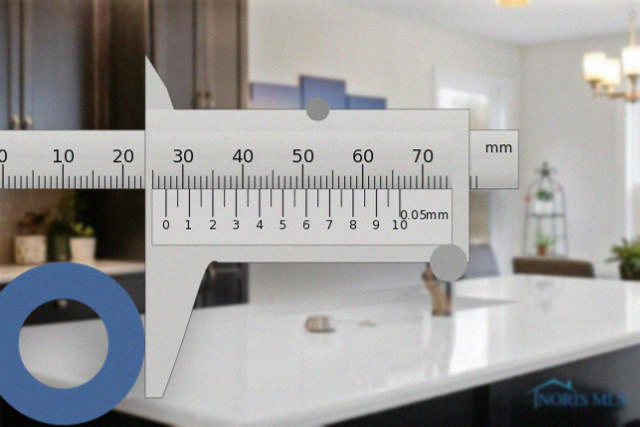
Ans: 27.2 mm
